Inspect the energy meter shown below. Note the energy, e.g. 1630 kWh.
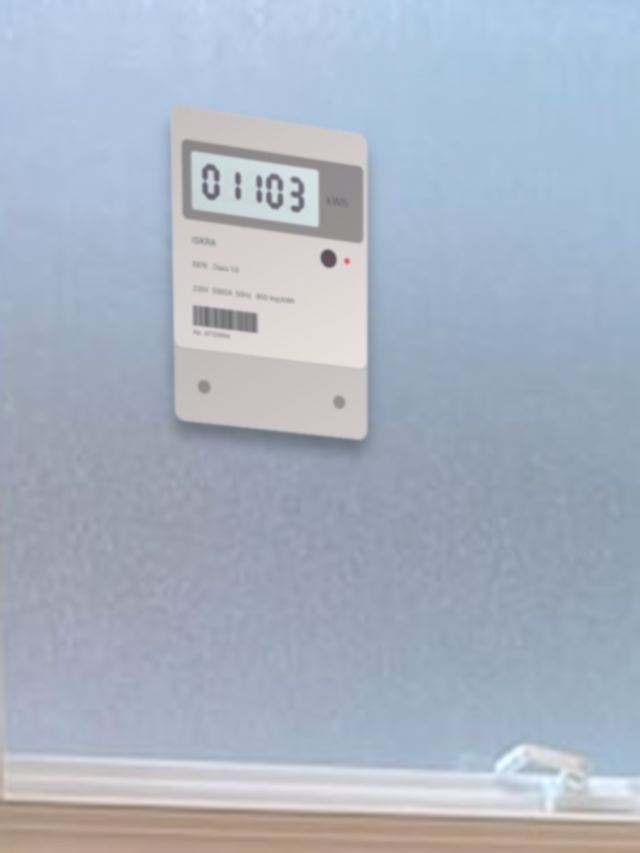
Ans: 1103 kWh
